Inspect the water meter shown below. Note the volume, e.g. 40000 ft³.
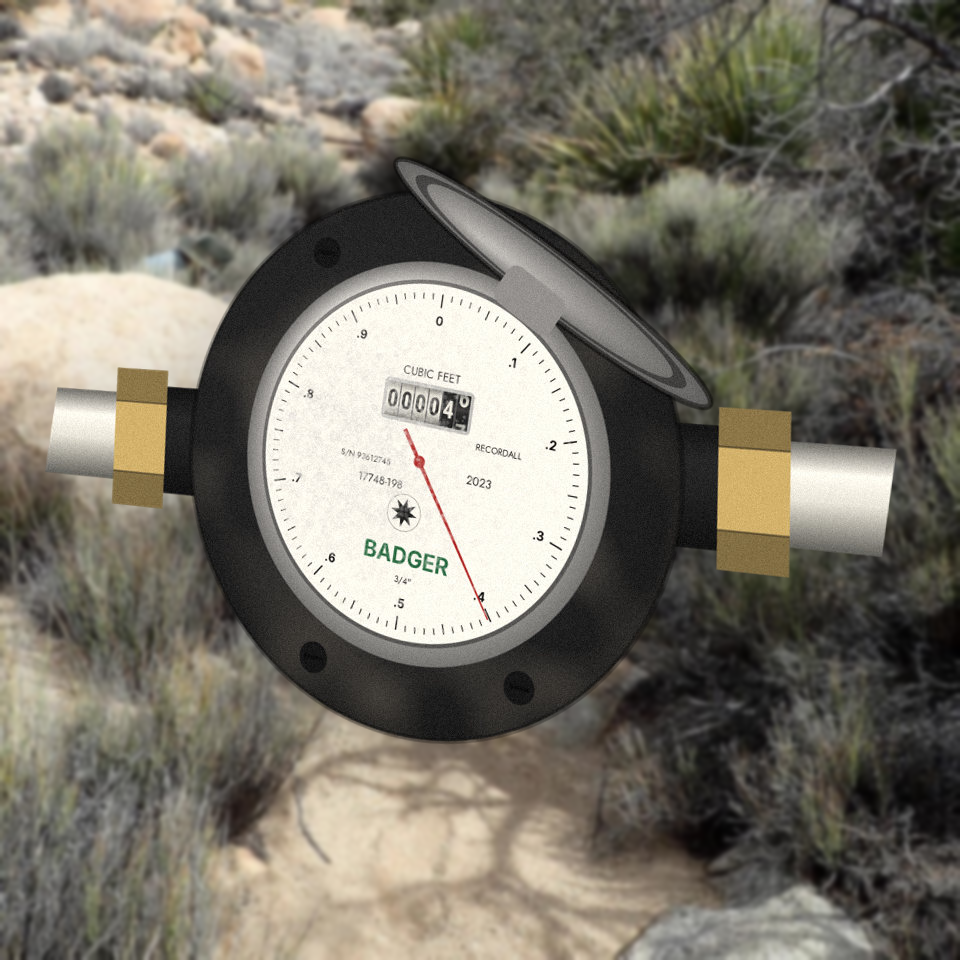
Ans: 46.40 ft³
